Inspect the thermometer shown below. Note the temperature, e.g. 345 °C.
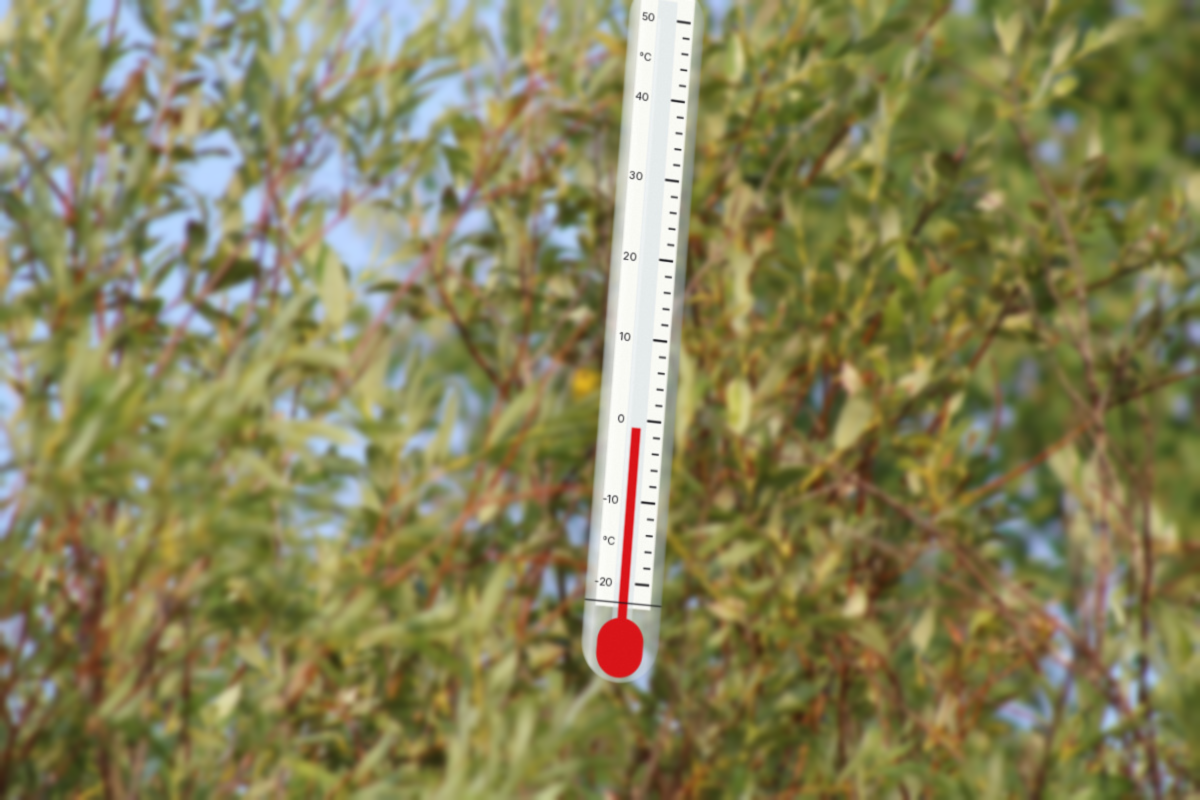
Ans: -1 °C
